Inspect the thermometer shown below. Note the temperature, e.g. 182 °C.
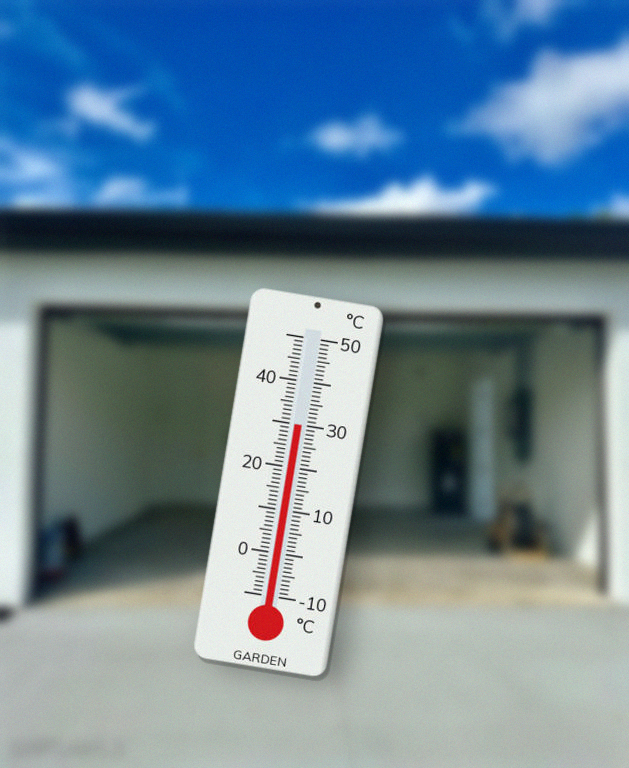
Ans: 30 °C
